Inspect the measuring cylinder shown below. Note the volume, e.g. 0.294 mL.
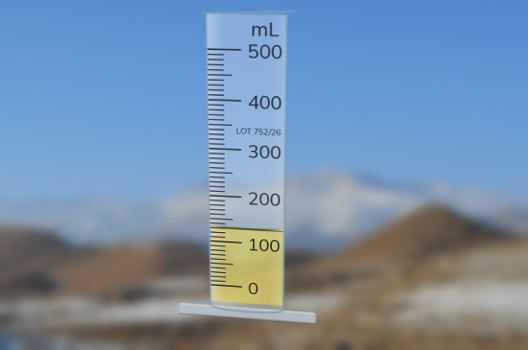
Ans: 130 mL
